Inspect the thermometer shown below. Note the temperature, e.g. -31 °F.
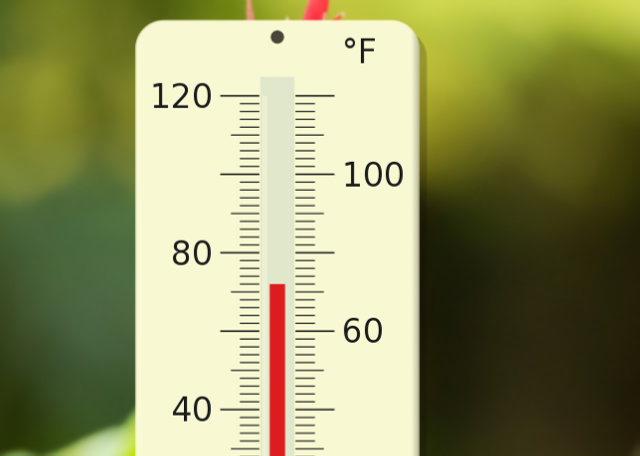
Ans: 72 °F
